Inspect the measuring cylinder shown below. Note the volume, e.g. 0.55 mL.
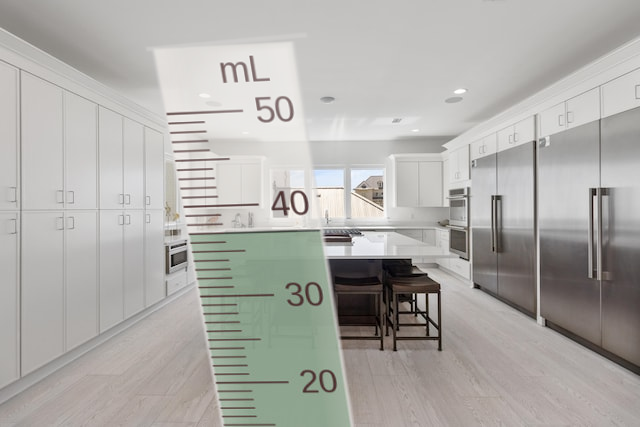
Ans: 37 mL
